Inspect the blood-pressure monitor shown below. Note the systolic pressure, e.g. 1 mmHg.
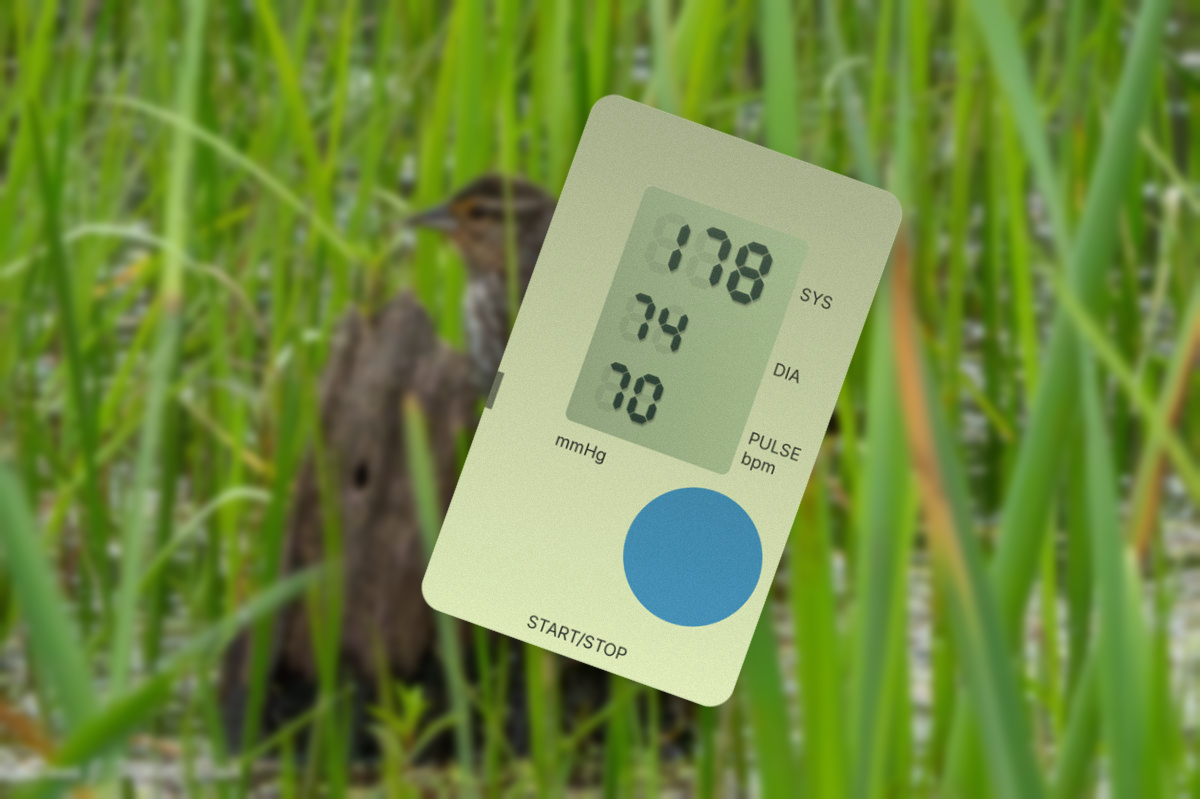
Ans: 178 mmHg
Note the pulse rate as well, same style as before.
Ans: 70 bpm
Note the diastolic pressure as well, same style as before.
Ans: 74 mmHg
